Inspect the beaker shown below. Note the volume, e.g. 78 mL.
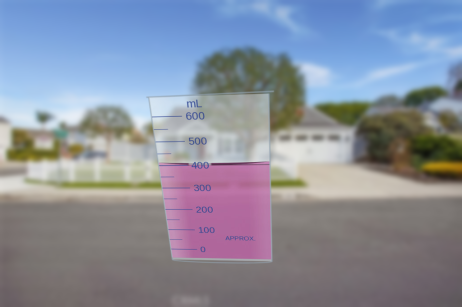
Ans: 400 mL
